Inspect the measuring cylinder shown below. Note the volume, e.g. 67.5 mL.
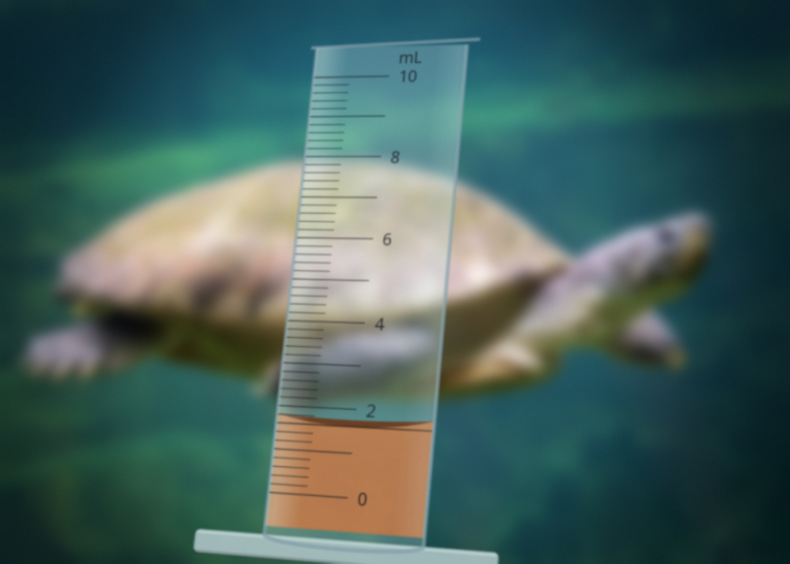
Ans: 1.6 mL
